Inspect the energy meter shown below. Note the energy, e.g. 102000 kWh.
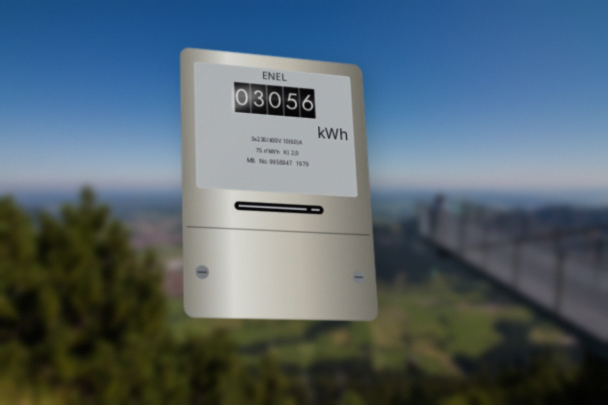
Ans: 3056 kWh
